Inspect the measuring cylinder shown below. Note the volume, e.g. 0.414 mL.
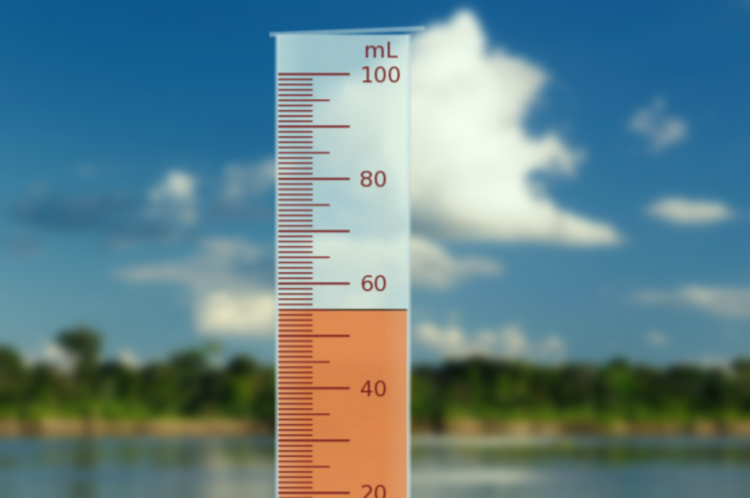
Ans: 55 mL
